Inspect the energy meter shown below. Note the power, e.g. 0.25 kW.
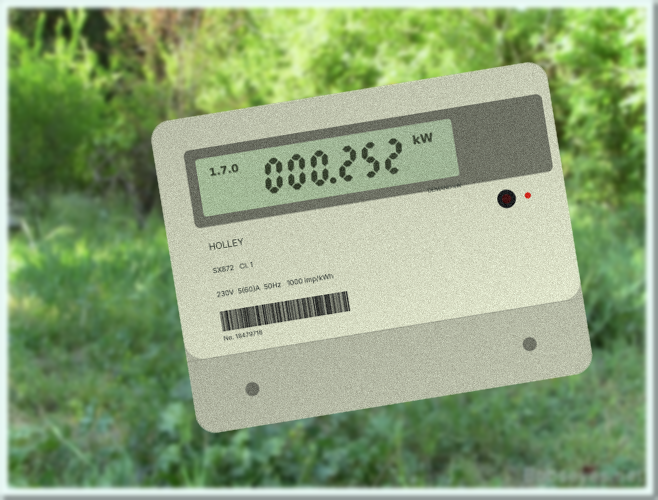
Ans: 0.252 kW
